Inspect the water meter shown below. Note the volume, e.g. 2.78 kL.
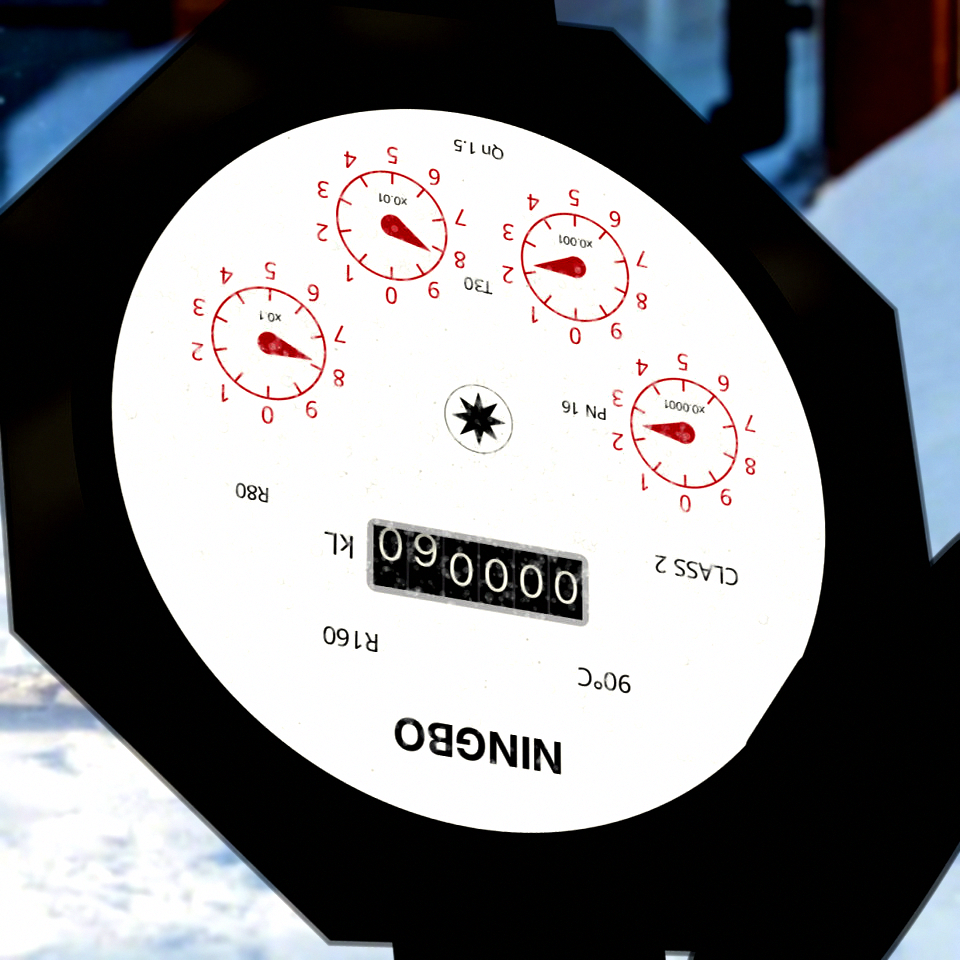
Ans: 59.7822 kL
